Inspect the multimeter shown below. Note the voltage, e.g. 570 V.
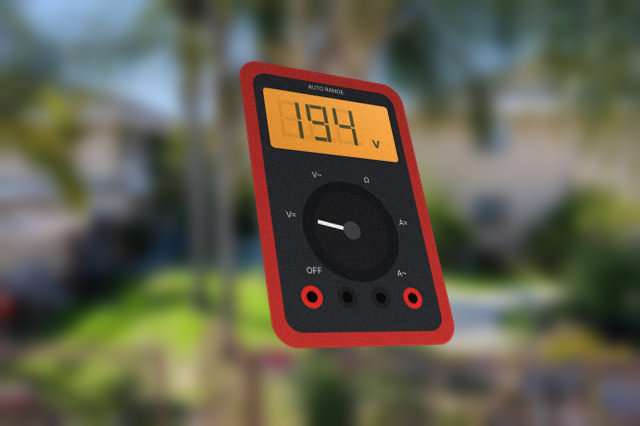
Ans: 194 V
